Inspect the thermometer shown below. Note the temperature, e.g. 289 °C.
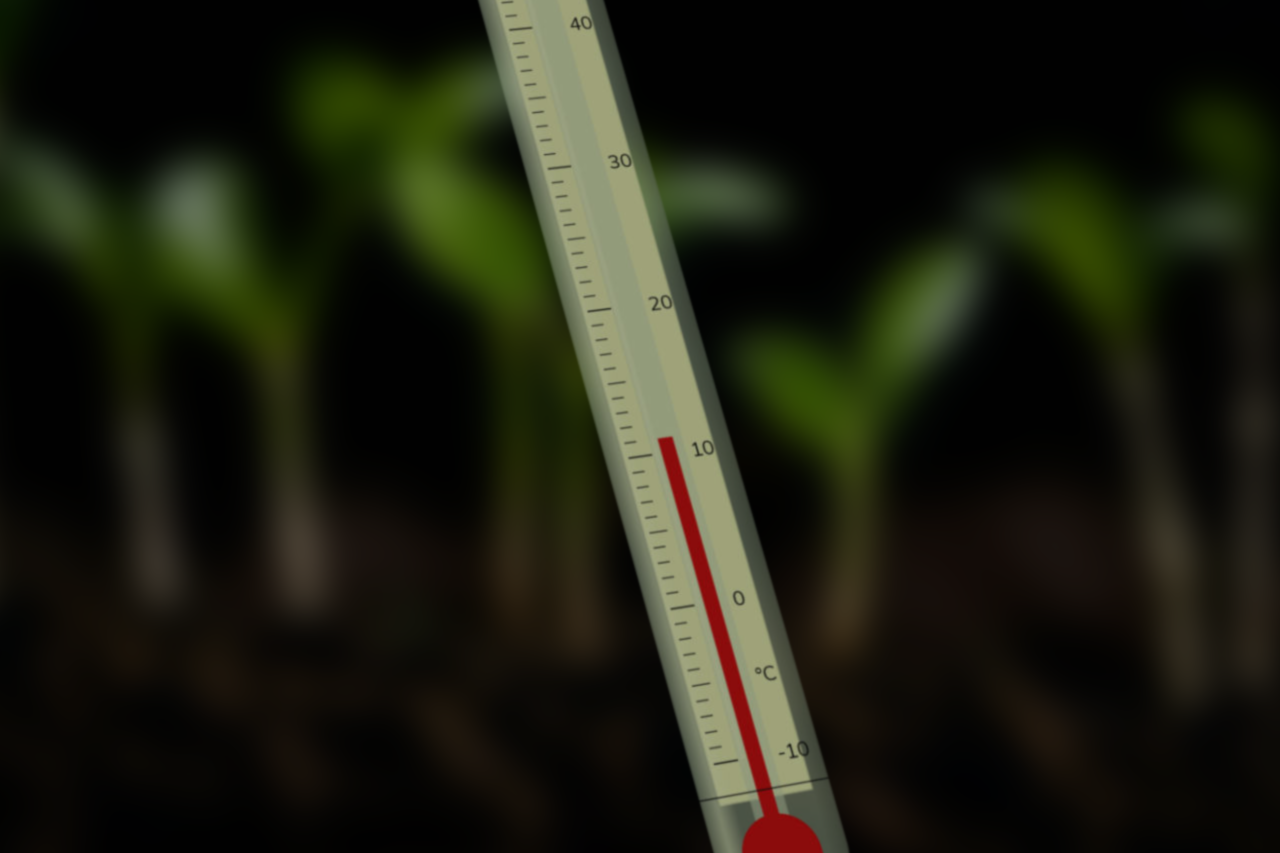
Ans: 11 °C
